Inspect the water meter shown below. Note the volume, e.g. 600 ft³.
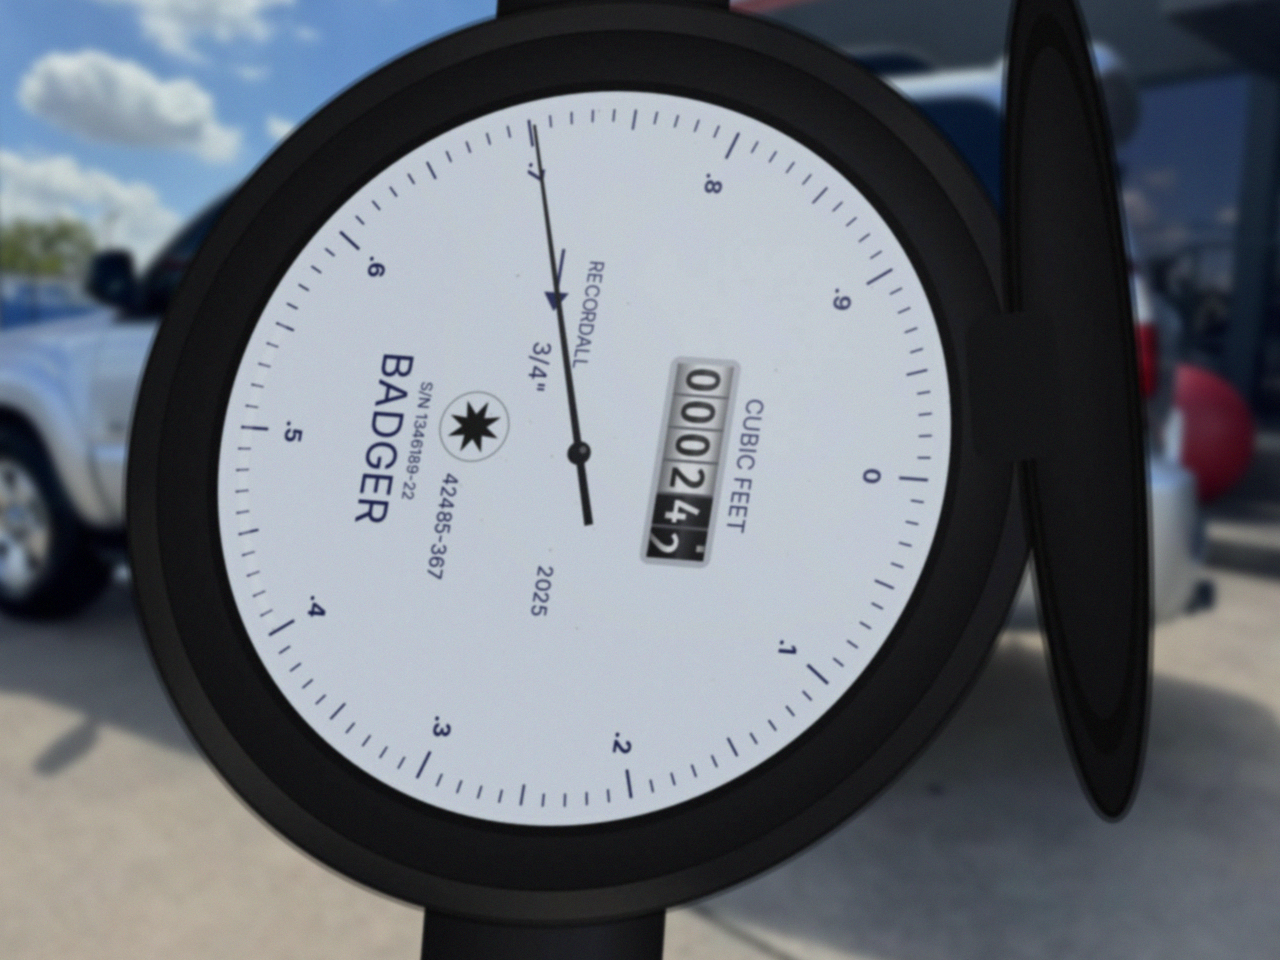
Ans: 241.70 ft³
